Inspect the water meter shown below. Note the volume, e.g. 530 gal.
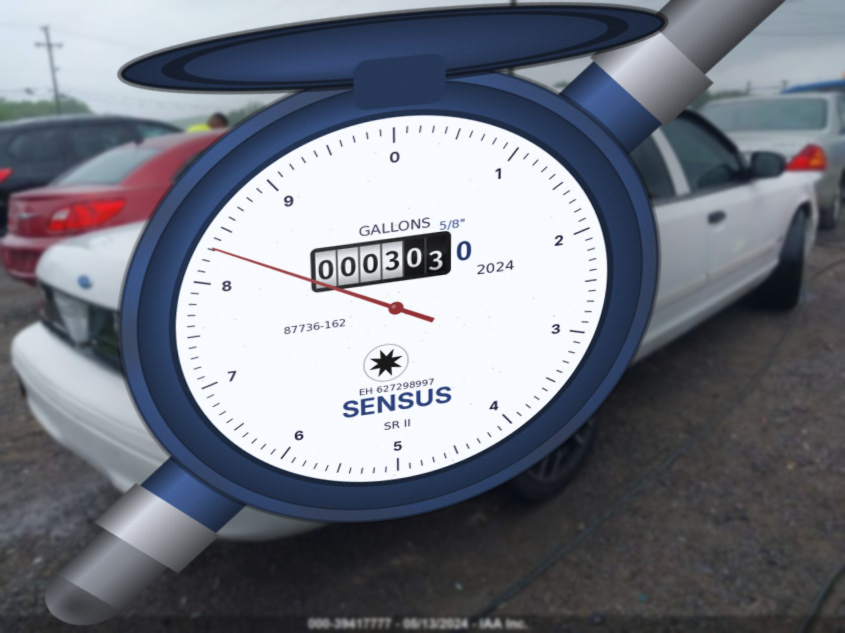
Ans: 3028.3 gal
